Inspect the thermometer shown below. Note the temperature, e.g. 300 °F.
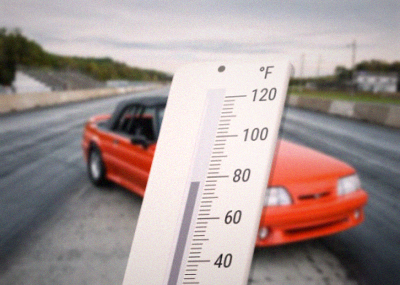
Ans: 78 °F
